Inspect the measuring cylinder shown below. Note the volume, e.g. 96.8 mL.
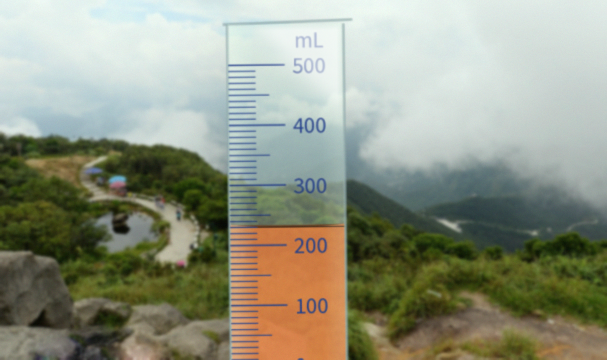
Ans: 230 mL
